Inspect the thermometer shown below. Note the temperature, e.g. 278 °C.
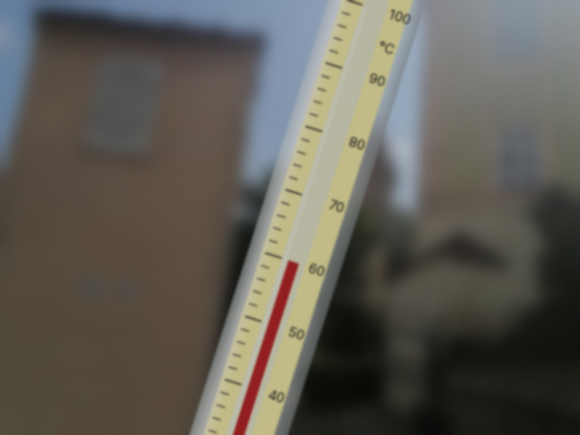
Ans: 60 °C
